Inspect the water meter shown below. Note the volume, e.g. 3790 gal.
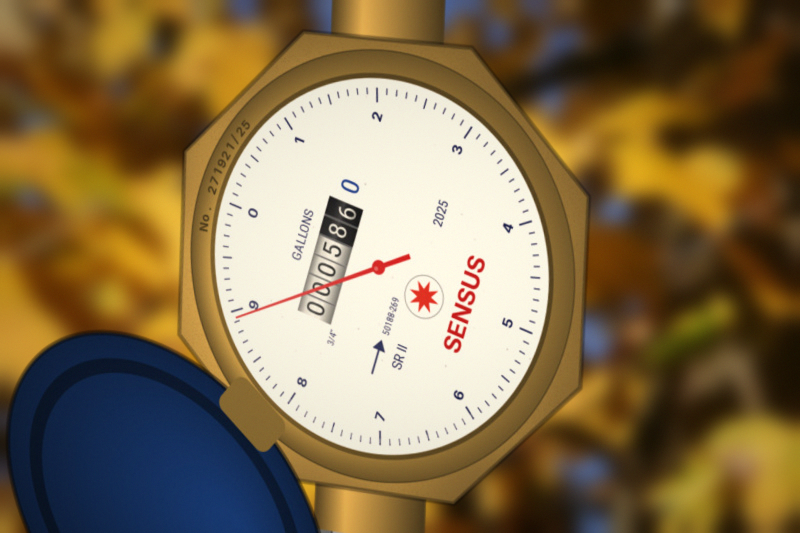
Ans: 5858.9 gal
